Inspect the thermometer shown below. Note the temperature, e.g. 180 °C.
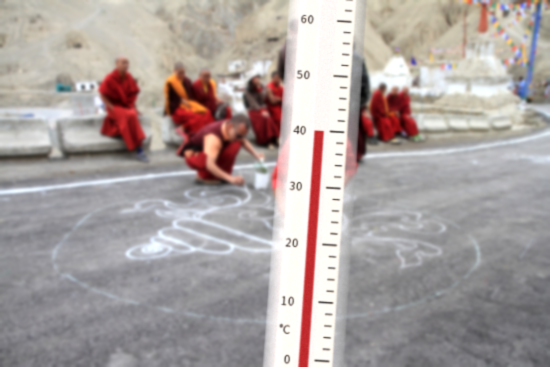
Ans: 40 °C
